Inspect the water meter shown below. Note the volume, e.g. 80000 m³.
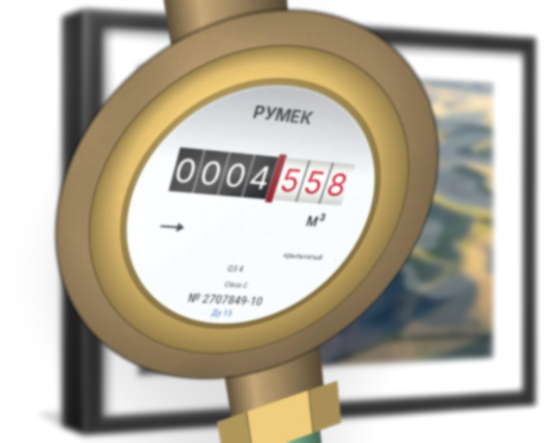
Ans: 4.558 m³
